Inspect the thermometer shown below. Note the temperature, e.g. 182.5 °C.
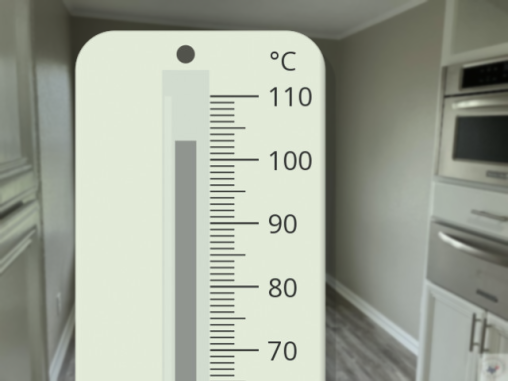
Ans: 103 °C
